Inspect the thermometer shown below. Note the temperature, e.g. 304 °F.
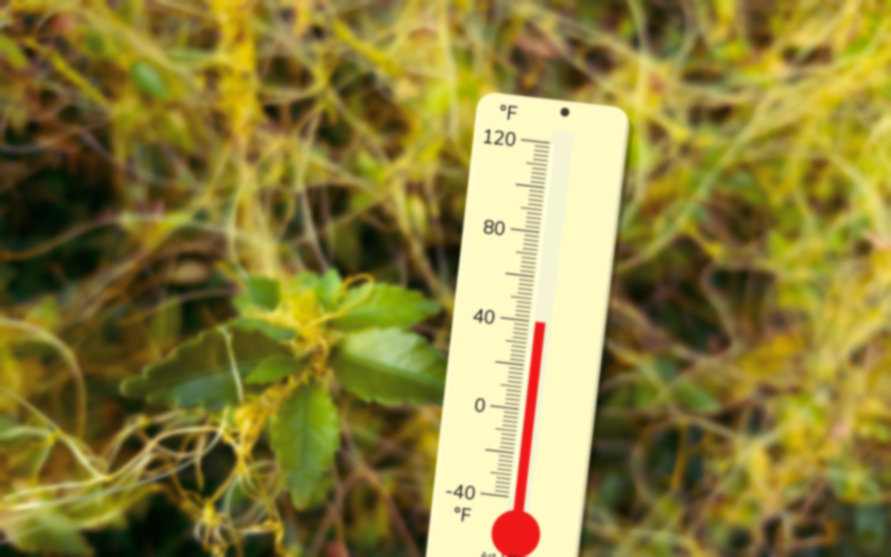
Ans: 40 °F
